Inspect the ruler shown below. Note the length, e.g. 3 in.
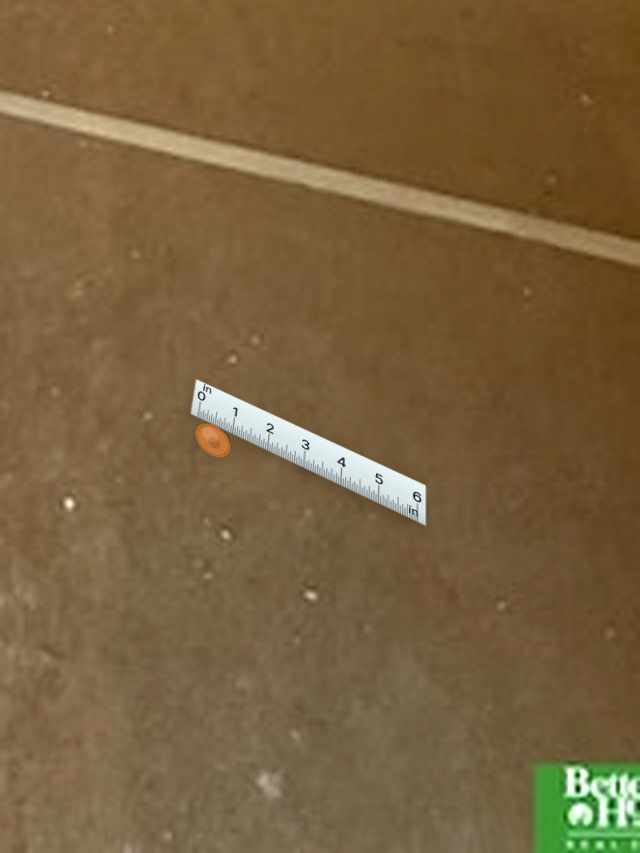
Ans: 1 in
